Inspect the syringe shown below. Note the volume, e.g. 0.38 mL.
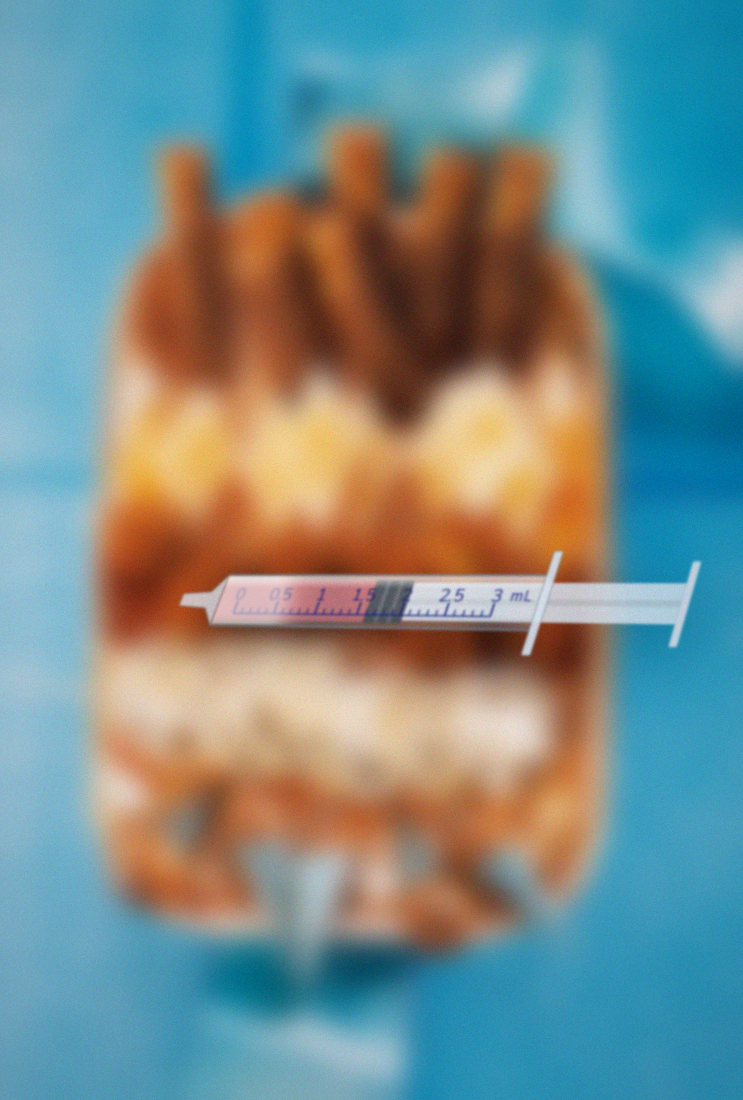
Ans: 1.6 mL
